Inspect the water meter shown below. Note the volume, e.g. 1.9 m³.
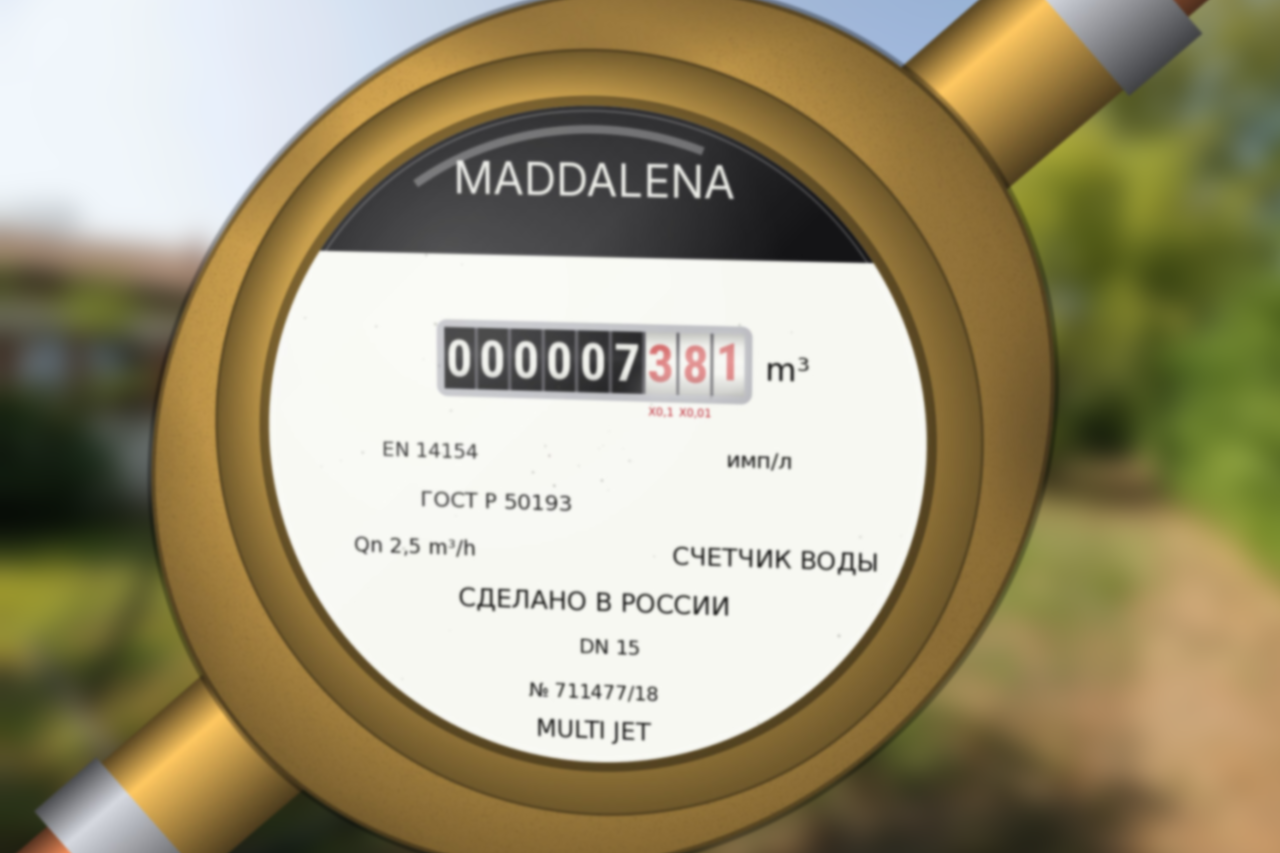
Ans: 7.381 m³
